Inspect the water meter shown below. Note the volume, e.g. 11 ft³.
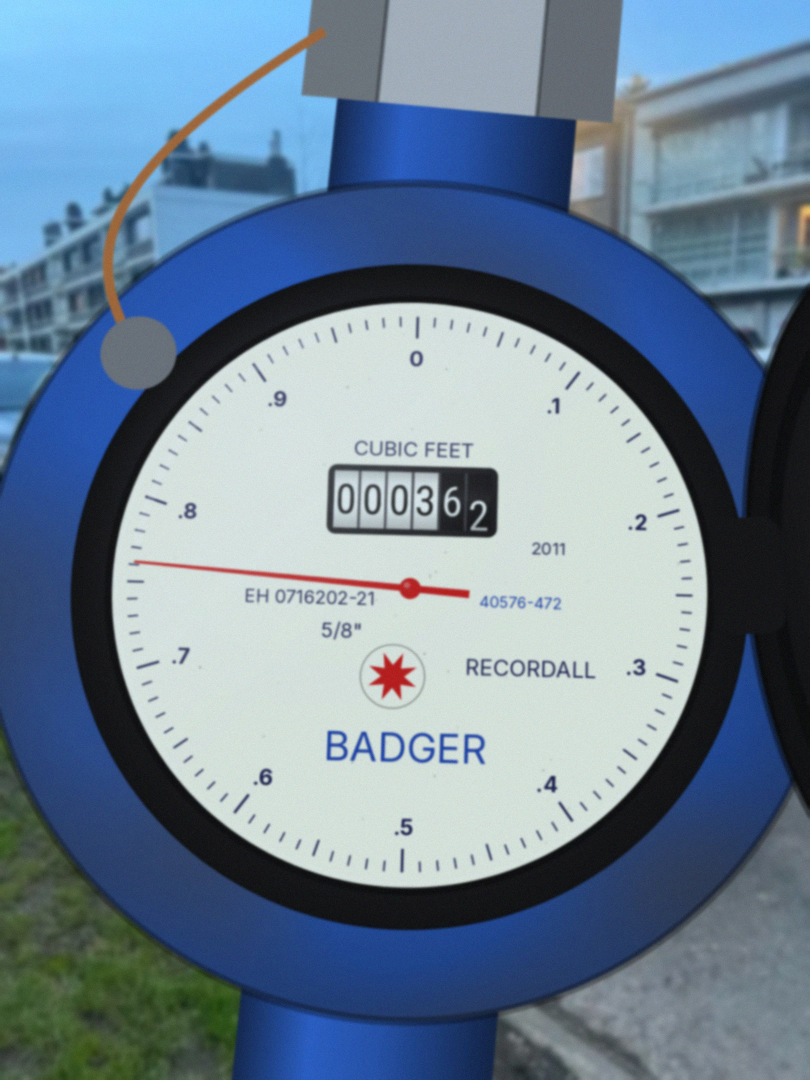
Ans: 361.76 ft³
